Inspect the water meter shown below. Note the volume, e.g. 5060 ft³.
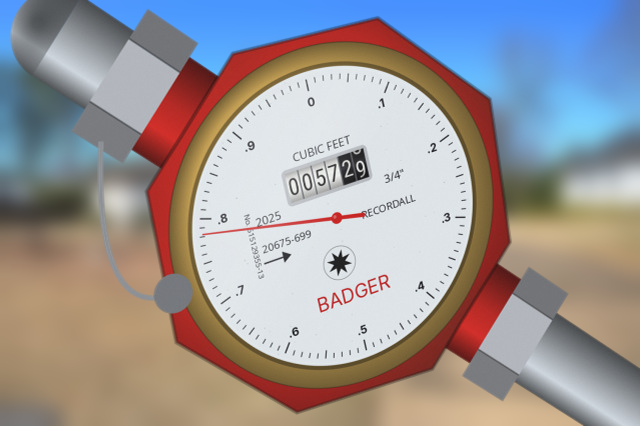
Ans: 5728.78 ft³
